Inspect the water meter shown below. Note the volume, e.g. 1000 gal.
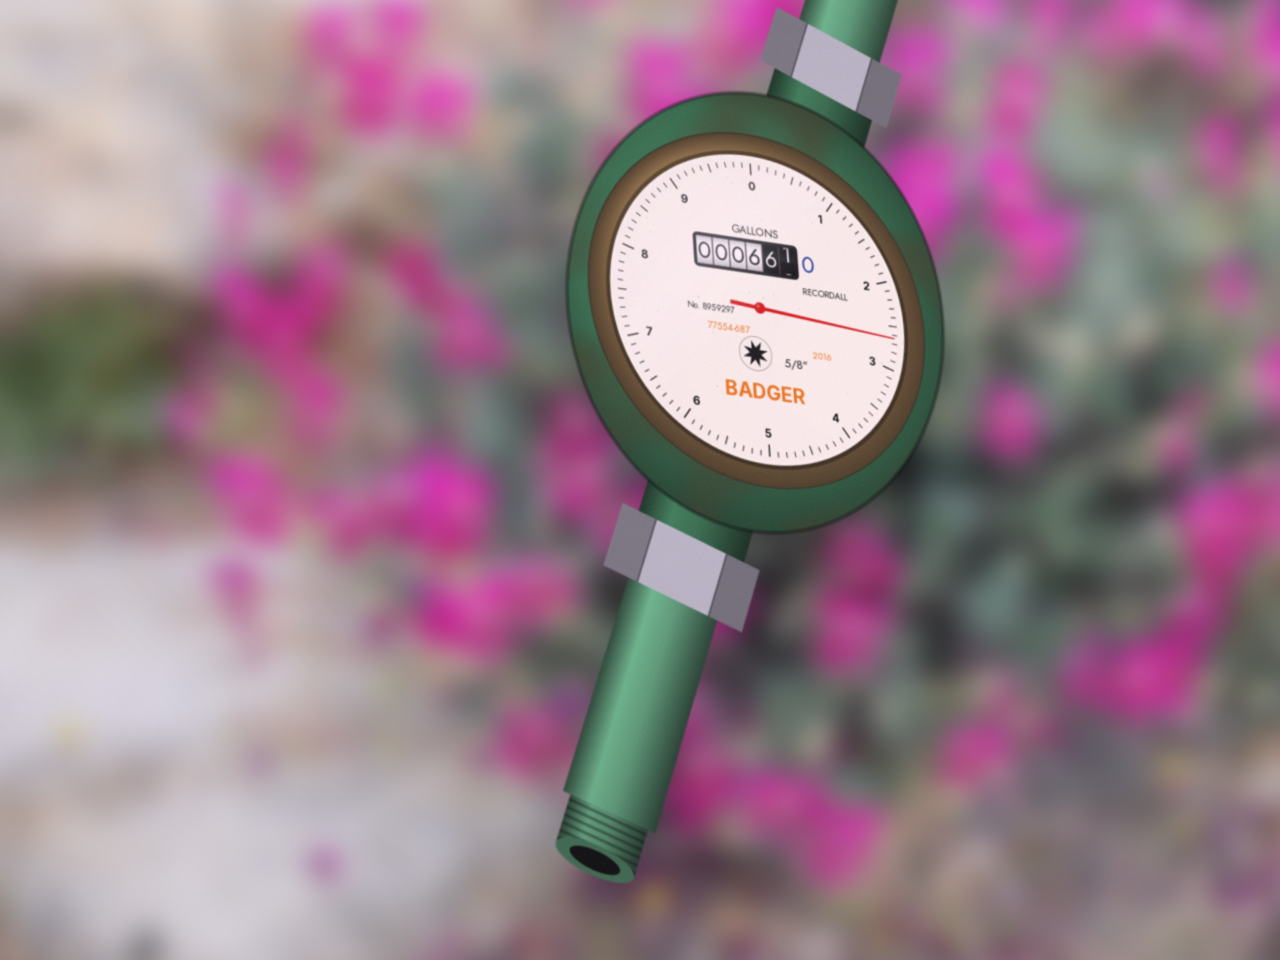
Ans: 6612.6 gal
